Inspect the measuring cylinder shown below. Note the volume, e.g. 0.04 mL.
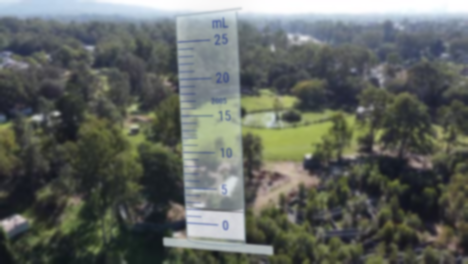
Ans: 2 mL
